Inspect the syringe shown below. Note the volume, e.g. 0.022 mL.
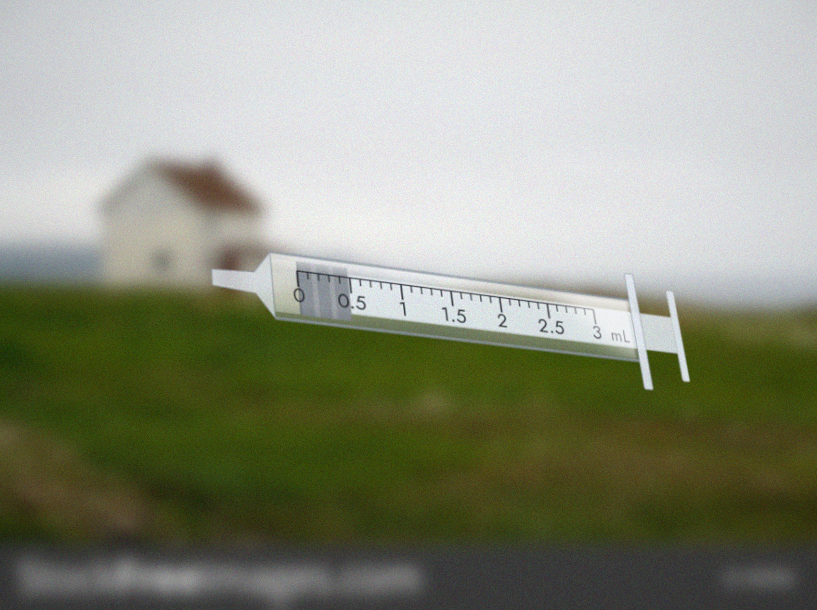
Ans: 0 mL
